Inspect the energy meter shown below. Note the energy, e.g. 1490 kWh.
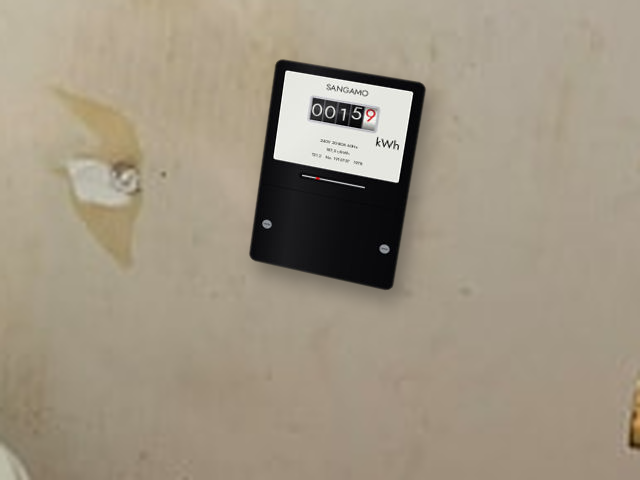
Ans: 15.9 kWh
